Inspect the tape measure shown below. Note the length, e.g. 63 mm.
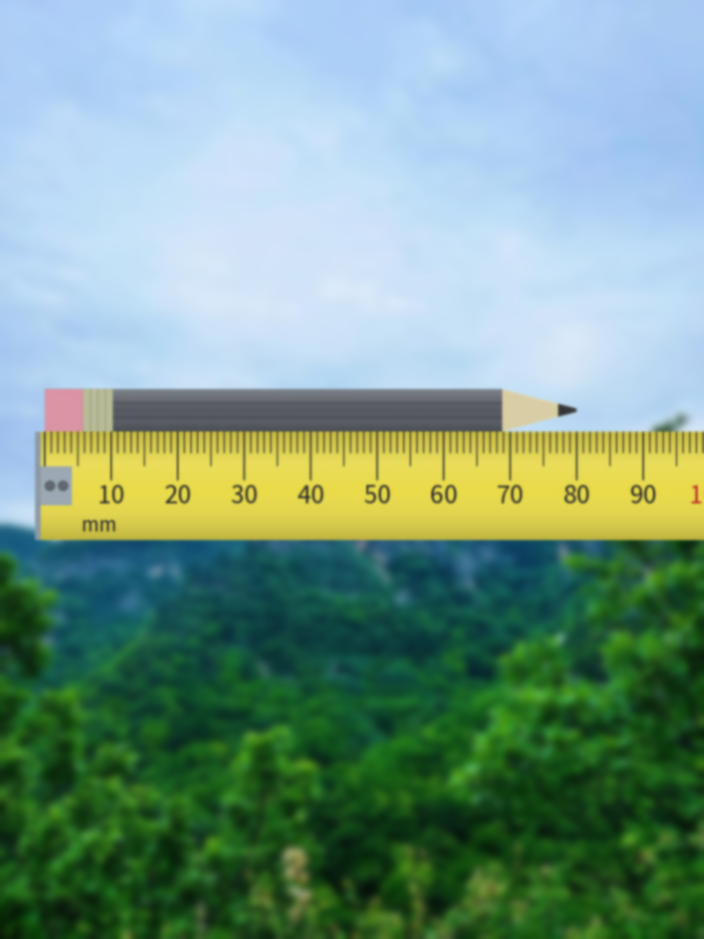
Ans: 80 mm
